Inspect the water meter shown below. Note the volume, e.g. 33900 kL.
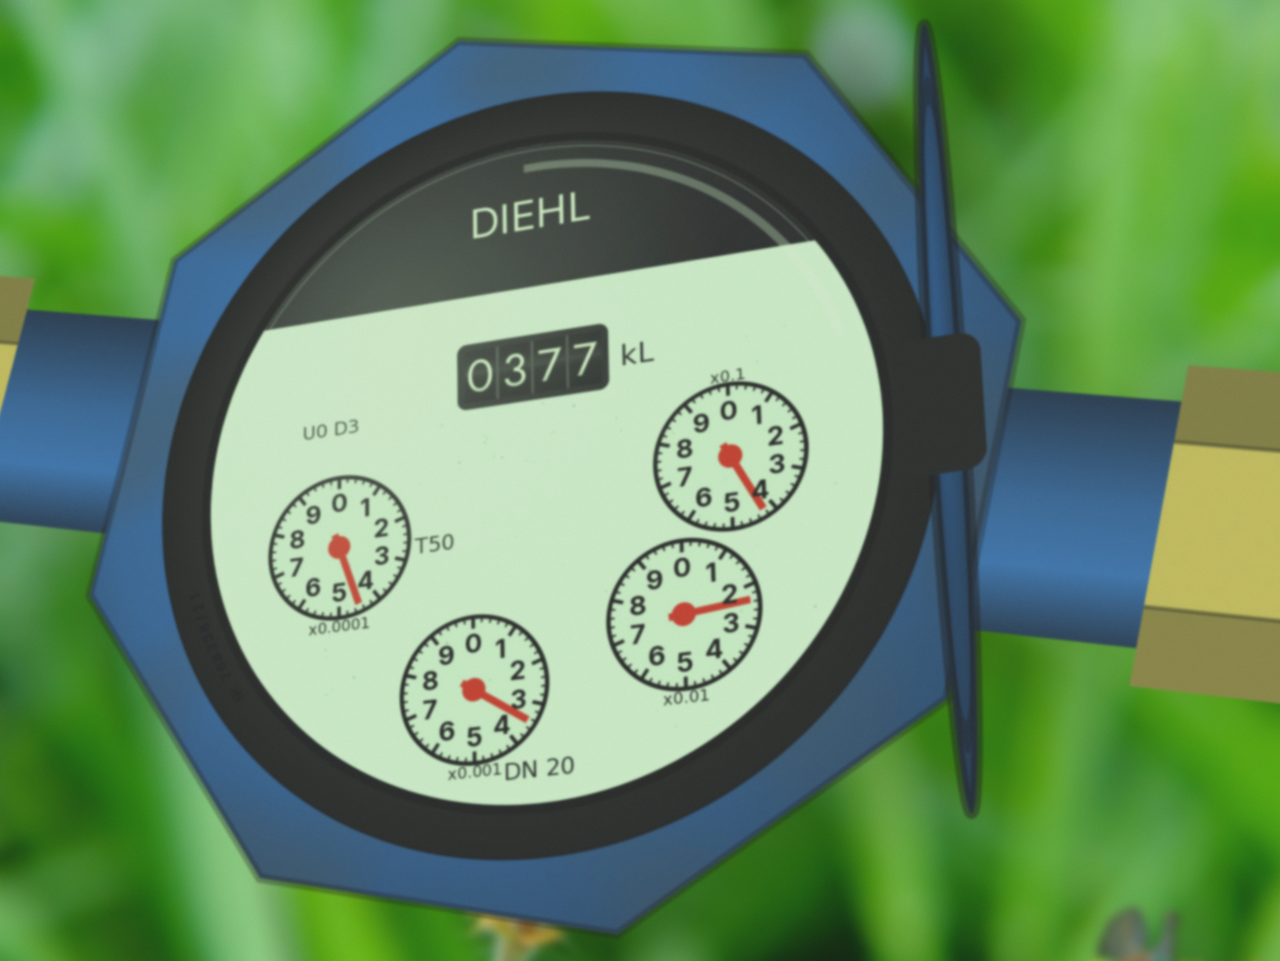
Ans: 377.4234 kL
